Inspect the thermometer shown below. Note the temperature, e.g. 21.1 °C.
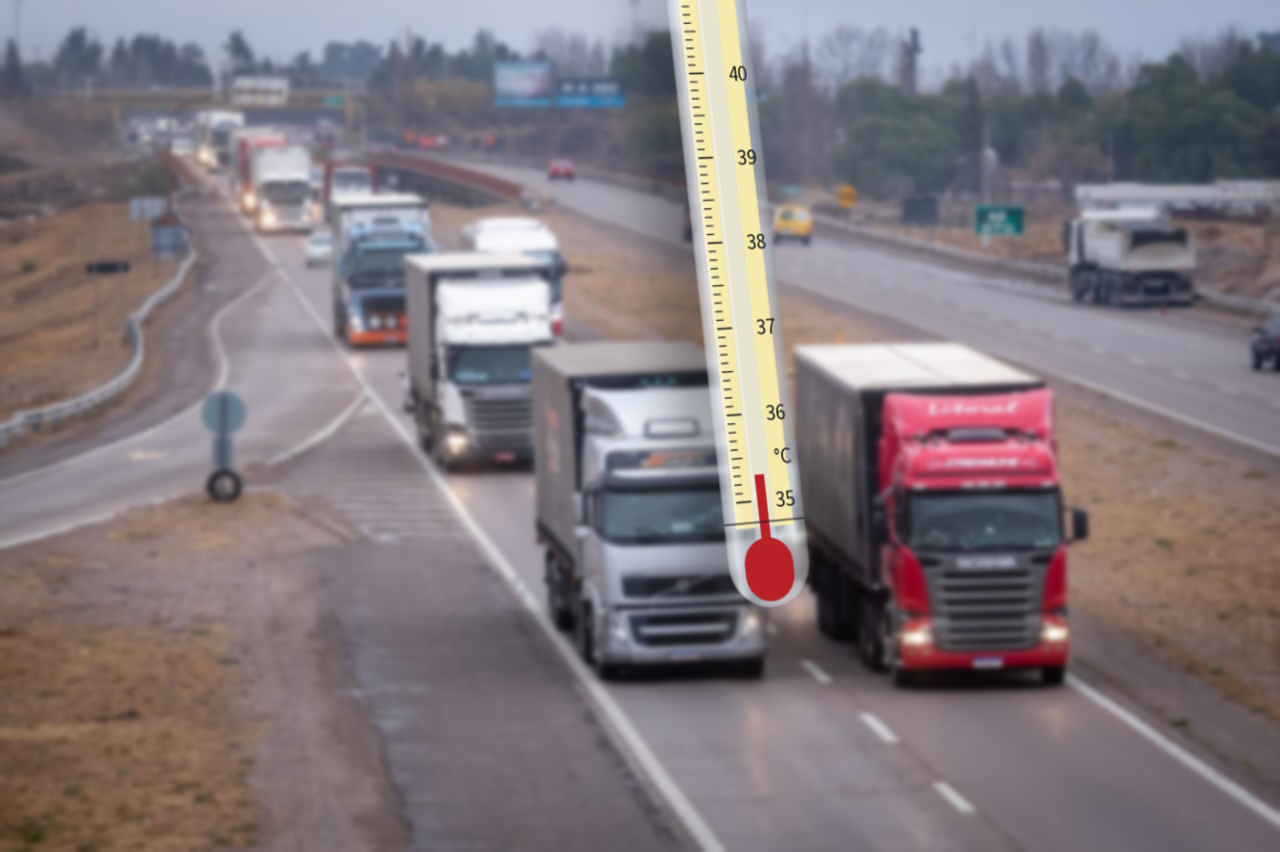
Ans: 35.3 °C
